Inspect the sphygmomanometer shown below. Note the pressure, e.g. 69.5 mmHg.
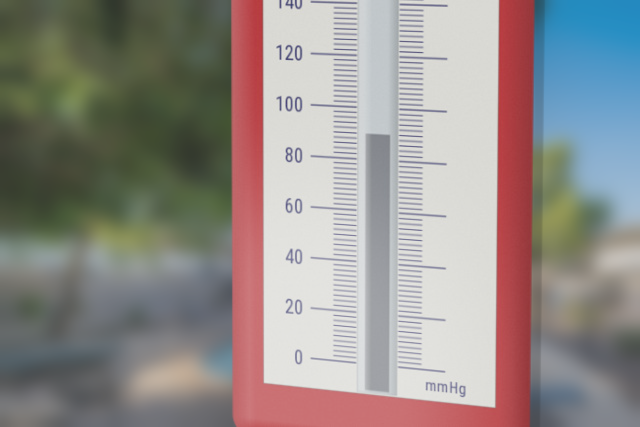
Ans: 90 mmHg
